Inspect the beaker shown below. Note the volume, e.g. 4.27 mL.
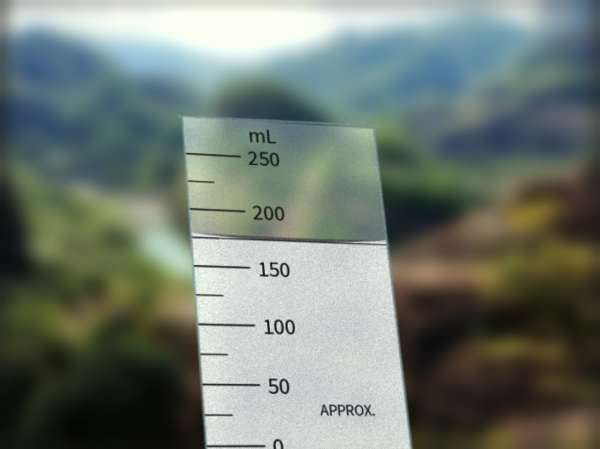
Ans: 175 mL
